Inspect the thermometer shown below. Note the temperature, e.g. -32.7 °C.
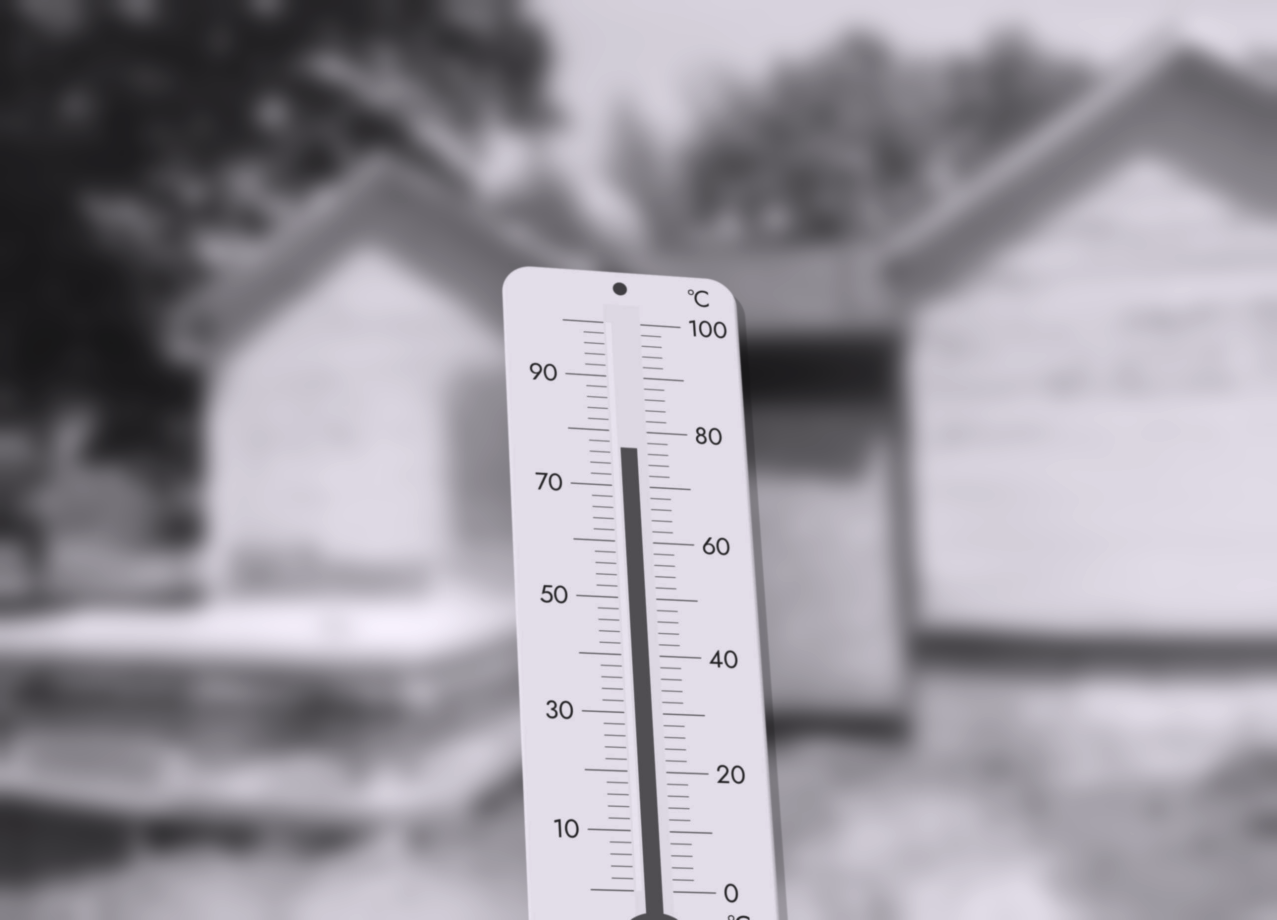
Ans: 77 °C
